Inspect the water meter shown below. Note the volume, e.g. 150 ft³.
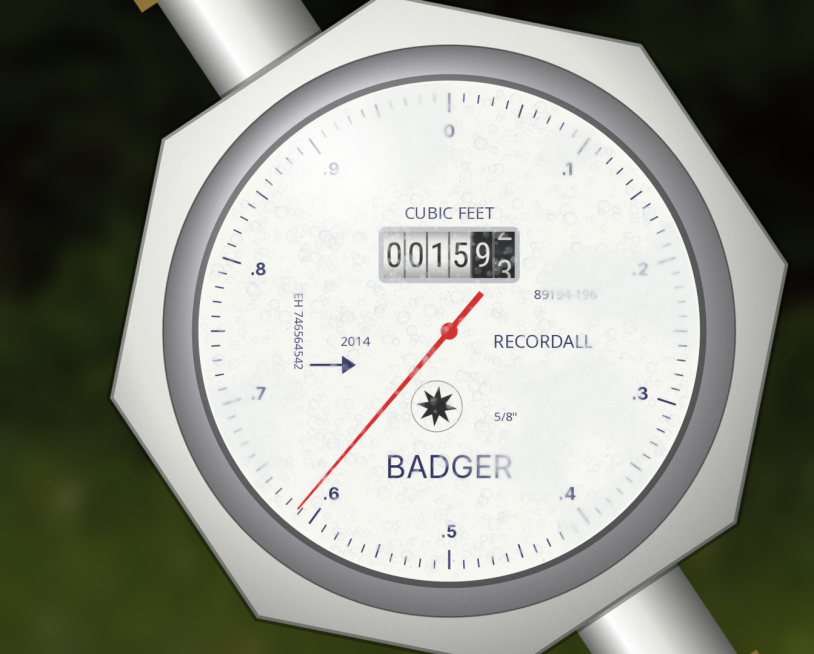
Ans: 1592.61 ft³
